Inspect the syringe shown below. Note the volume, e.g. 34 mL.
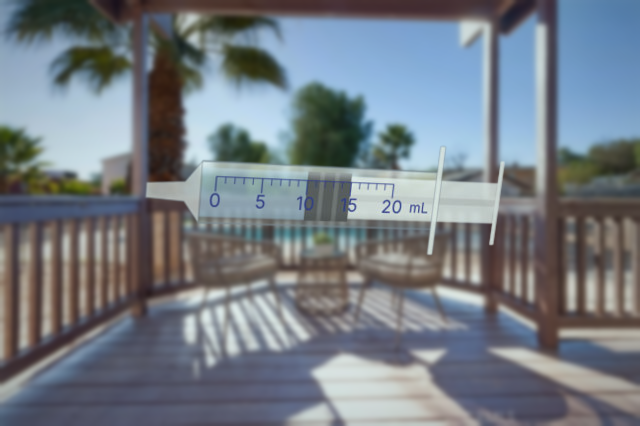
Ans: 10 mL
